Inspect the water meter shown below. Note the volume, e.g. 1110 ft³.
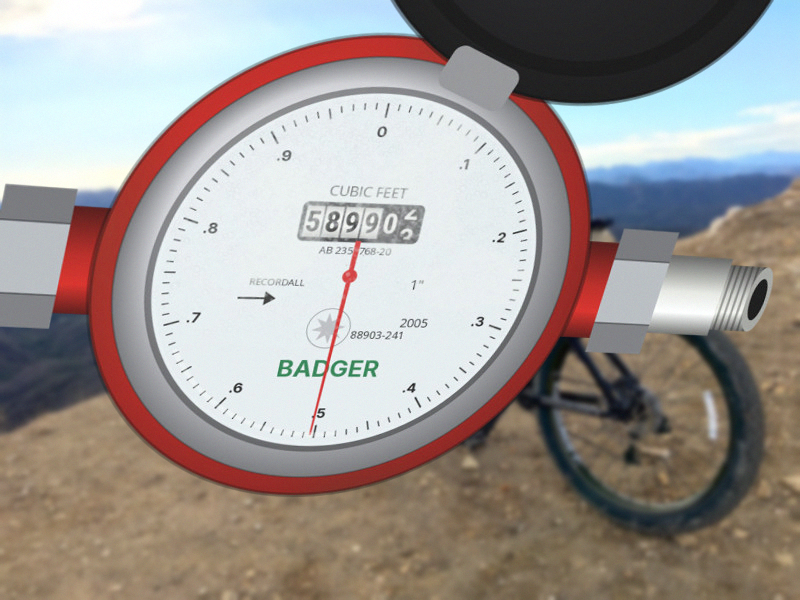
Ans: 589902.50 ft³
